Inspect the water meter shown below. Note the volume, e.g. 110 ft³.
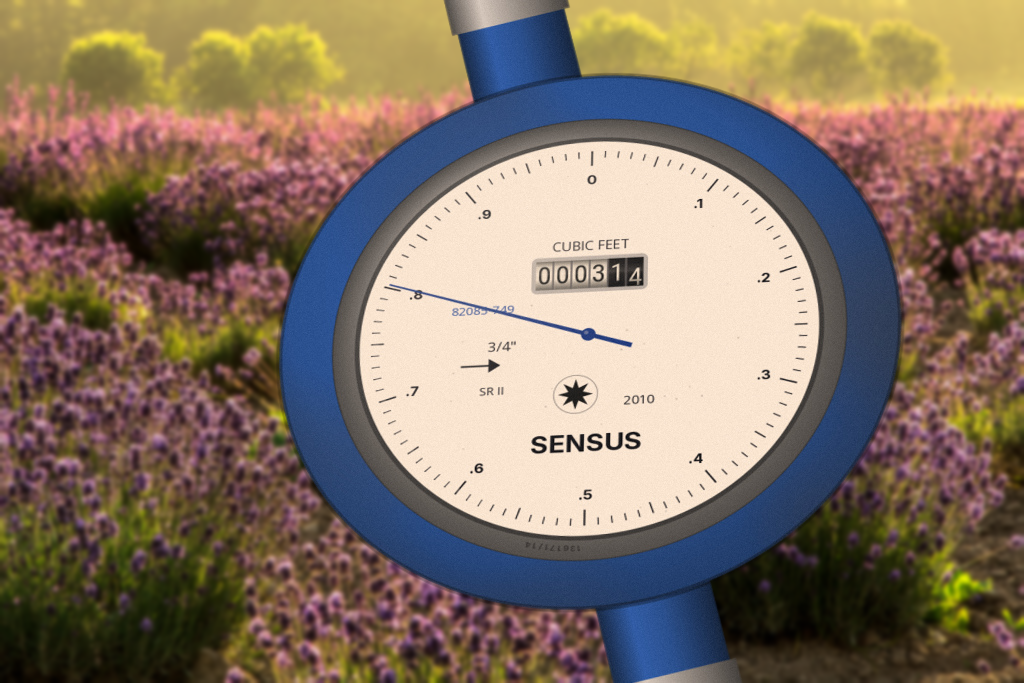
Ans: 313.80 ft³
